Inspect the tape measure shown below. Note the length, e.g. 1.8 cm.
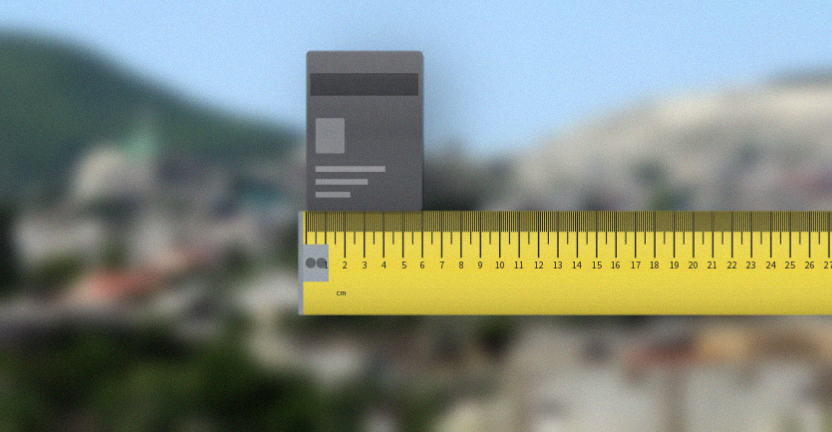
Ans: 6 cm
